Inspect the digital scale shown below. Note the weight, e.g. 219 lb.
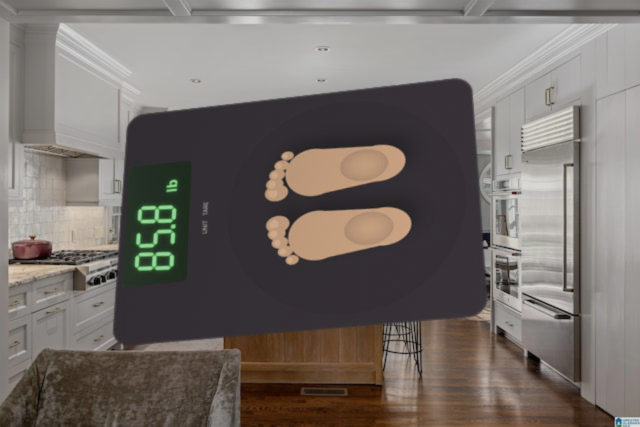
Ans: 85.8 lb
